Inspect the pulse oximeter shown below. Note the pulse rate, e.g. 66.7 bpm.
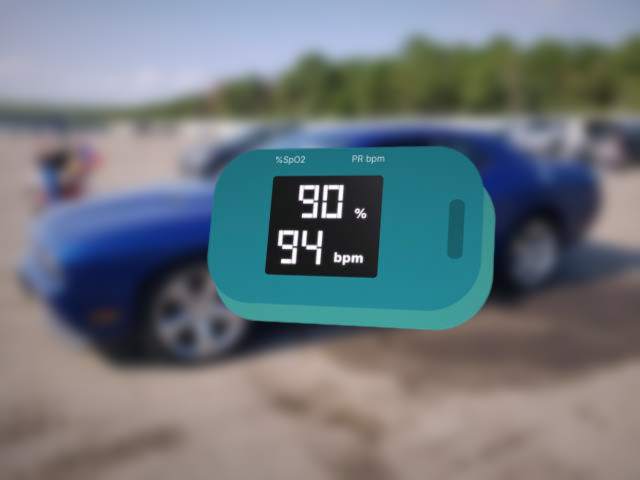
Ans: 94 bpm
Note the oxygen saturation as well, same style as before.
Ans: 90 %
